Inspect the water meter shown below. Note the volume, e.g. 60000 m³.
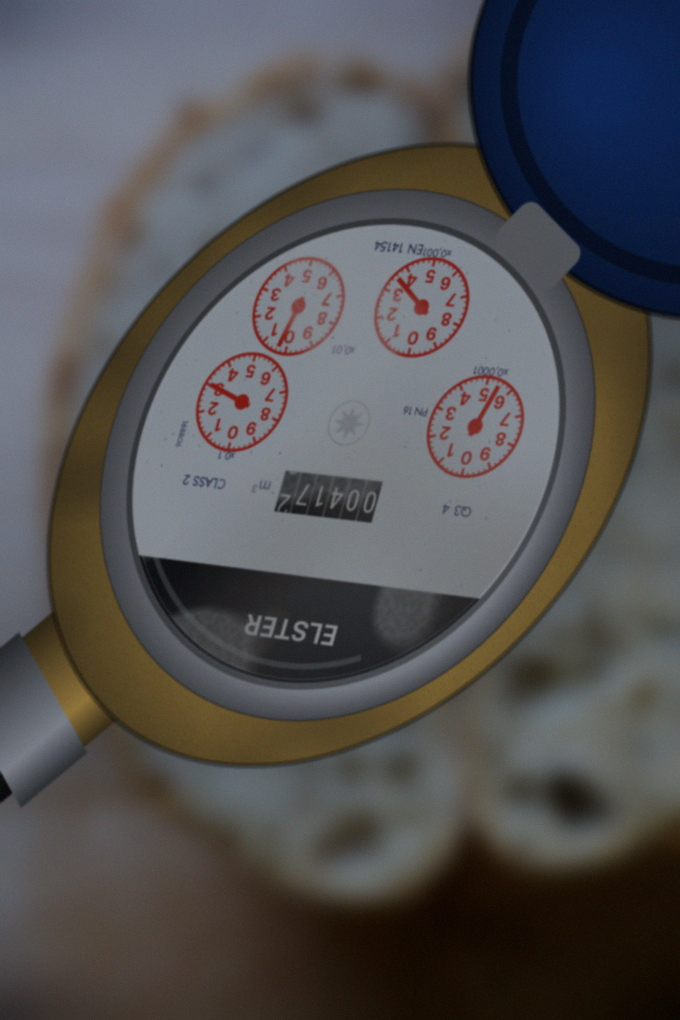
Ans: 4172.3035 m³
